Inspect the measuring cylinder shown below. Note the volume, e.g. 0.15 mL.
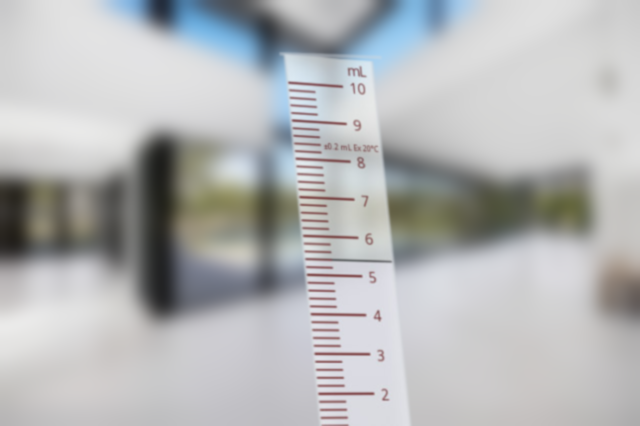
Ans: 5.4 mL
